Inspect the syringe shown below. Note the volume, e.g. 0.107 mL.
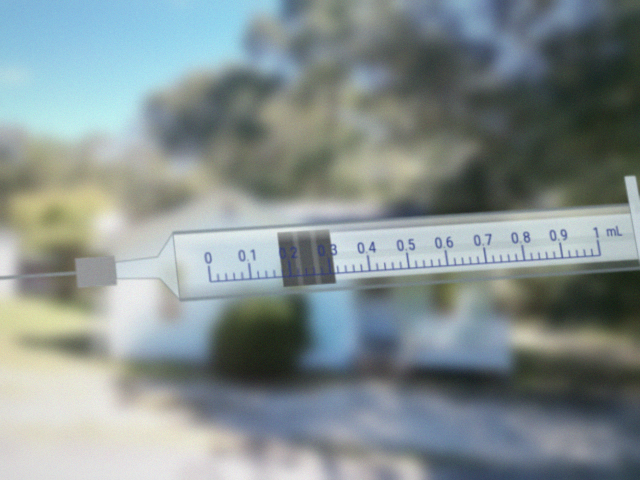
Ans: 0.18 mL
